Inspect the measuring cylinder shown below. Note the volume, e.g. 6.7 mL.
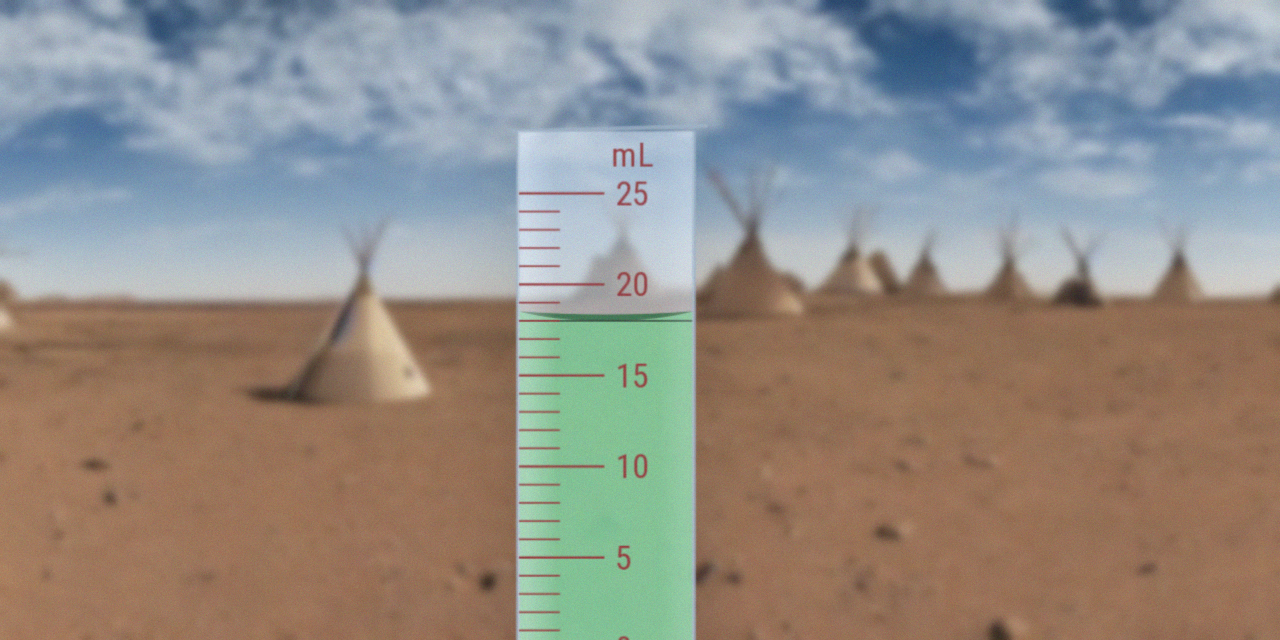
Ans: 18 mL
